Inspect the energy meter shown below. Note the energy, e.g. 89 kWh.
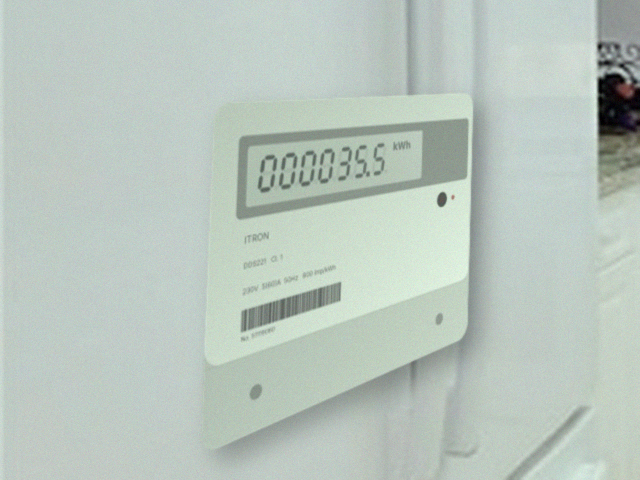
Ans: 35.5 kWh
